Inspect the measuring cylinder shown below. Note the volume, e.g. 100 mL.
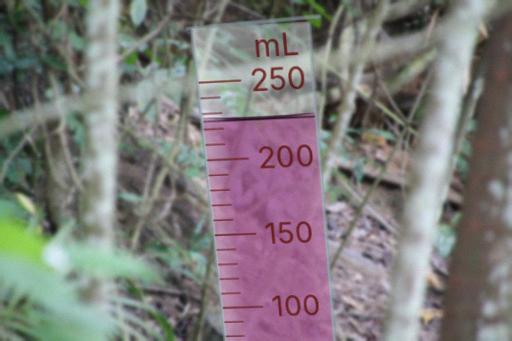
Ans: 225 mL
